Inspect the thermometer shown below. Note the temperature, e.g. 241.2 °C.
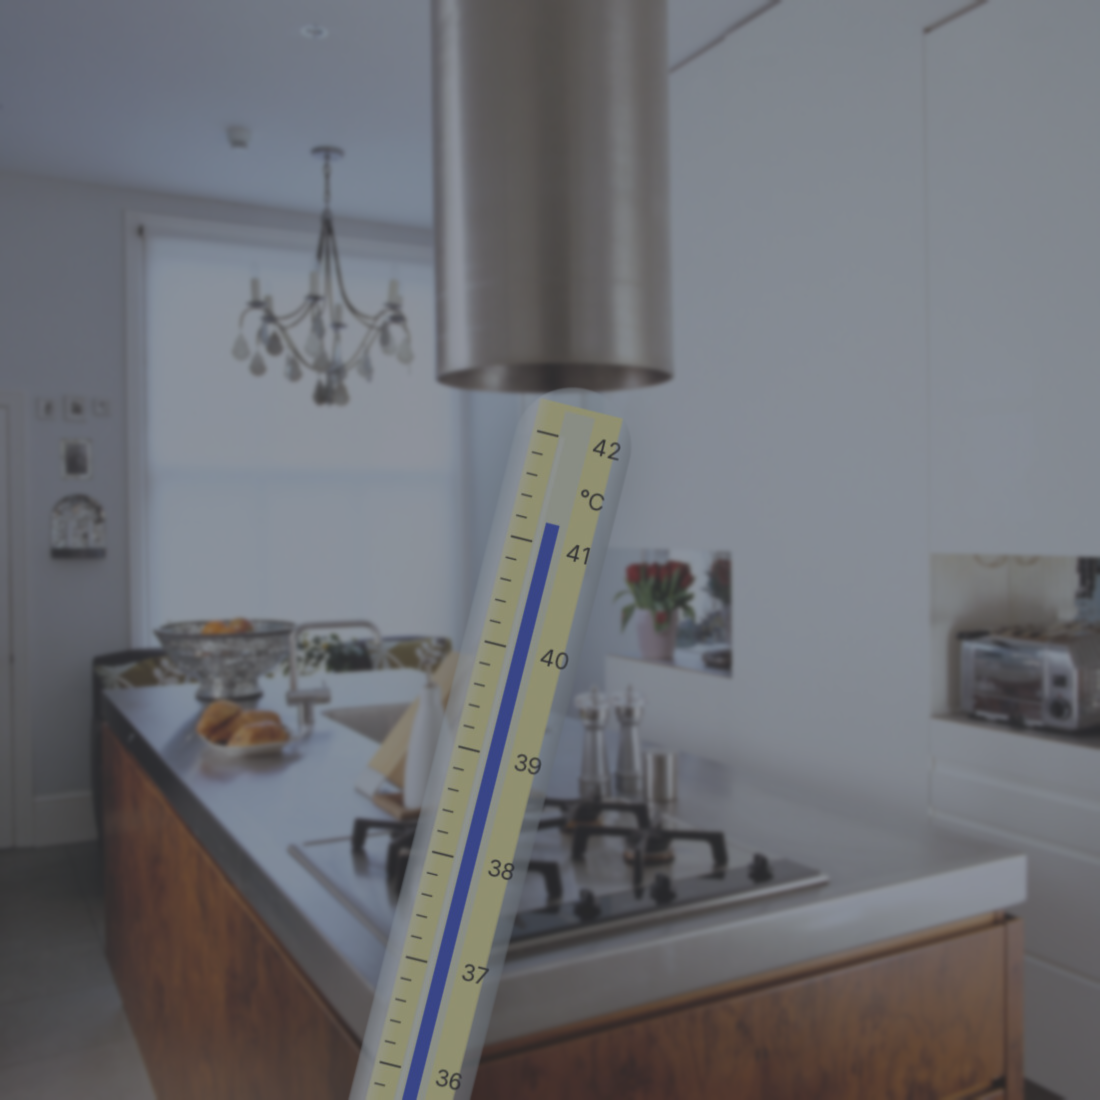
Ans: 41.2 °C
